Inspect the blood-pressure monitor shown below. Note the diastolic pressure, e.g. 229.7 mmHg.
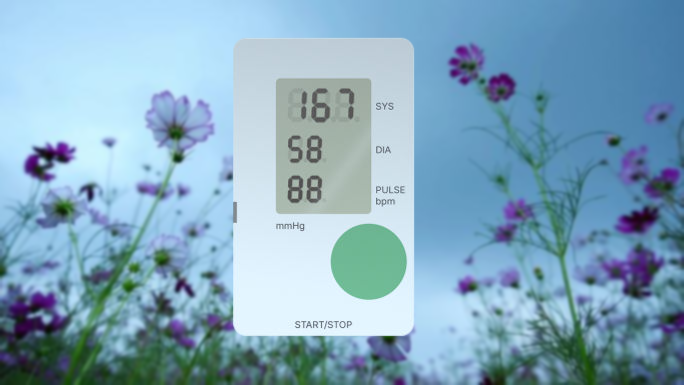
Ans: 58 mmHg
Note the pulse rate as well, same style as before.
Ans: 88 bpm
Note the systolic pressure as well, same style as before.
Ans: 167 mmHg
